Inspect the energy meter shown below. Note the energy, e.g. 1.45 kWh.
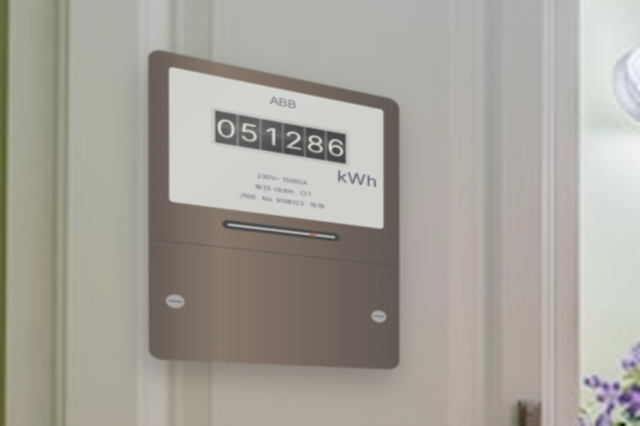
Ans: 51286 kWh
